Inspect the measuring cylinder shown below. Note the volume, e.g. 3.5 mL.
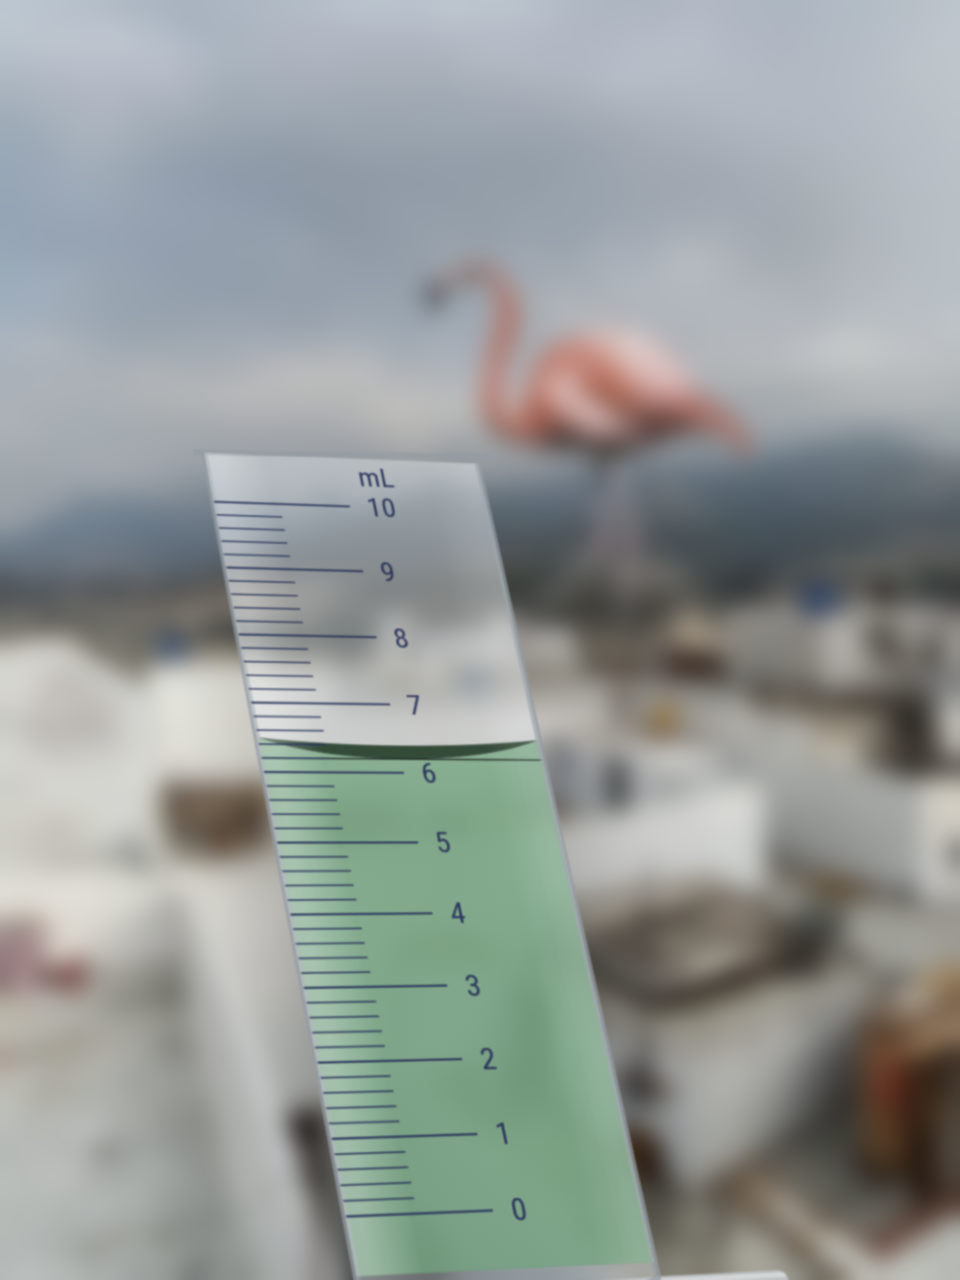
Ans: 6.2 mL
